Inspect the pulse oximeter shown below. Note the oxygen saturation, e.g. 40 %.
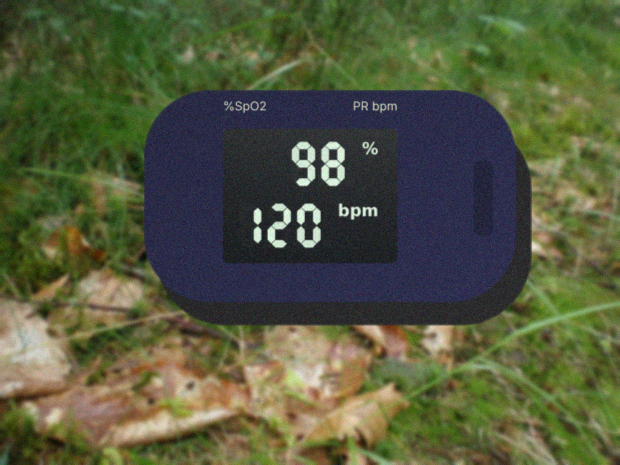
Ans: 98 %
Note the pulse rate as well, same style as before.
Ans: 120 bpm
